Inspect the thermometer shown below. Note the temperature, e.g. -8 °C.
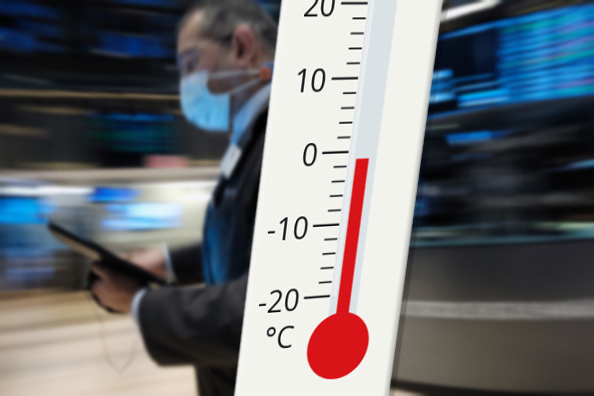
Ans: -1 °C
